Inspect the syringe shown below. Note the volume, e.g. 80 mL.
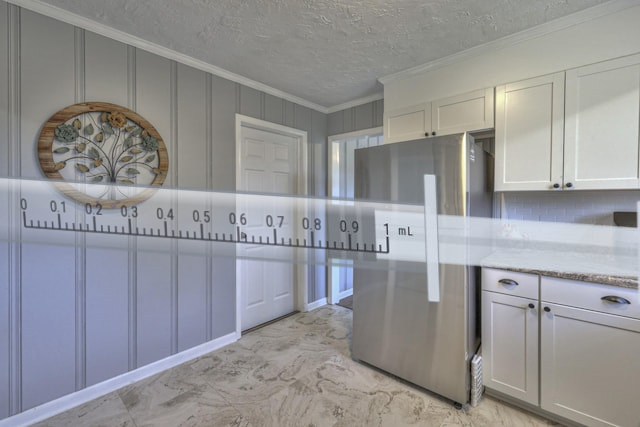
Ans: 0.84 mL
